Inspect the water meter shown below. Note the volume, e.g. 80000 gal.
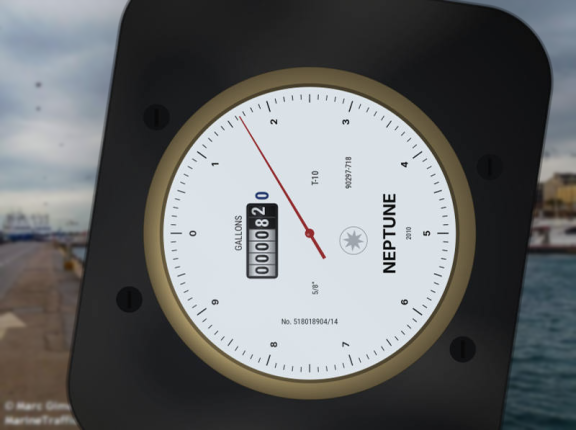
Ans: 821.6 gal
